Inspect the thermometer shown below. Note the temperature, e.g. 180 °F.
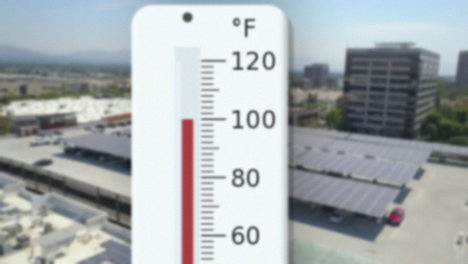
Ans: 100 °F
